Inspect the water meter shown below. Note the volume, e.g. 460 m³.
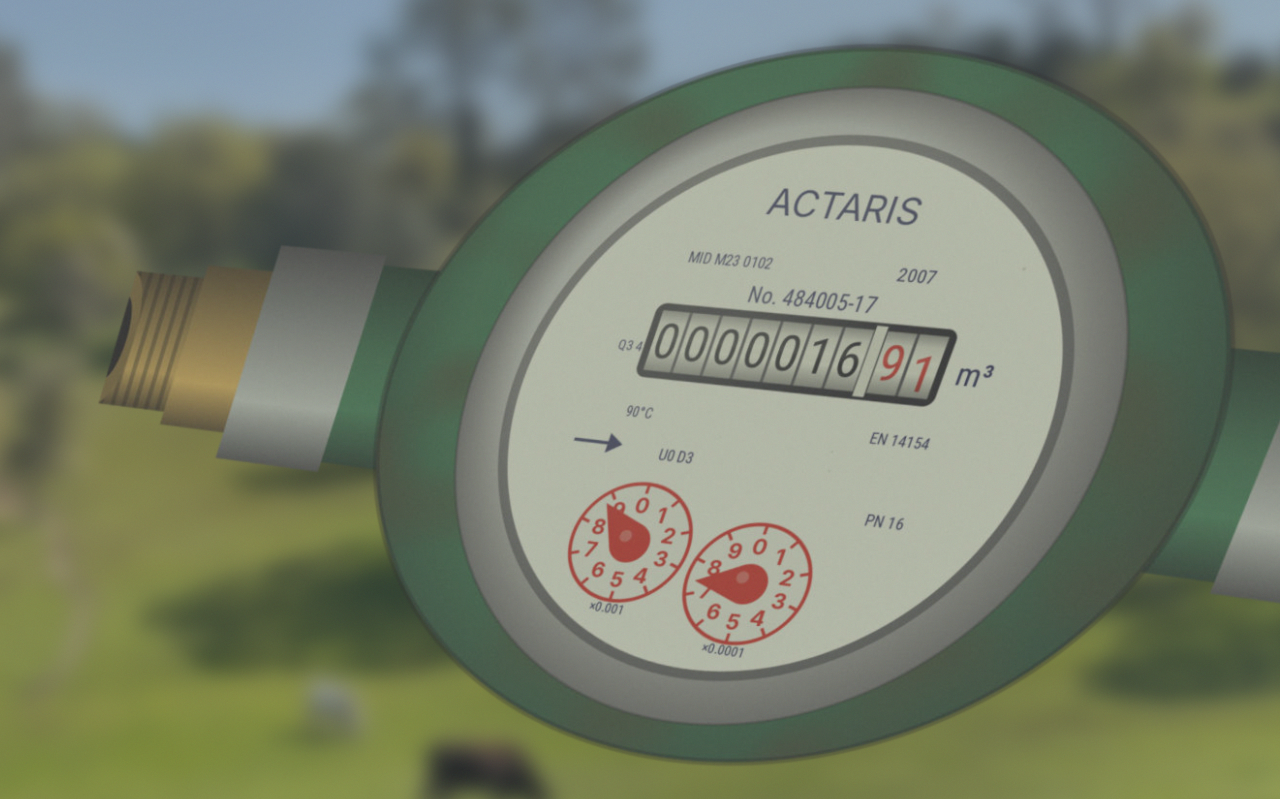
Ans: 16.9087 m³
